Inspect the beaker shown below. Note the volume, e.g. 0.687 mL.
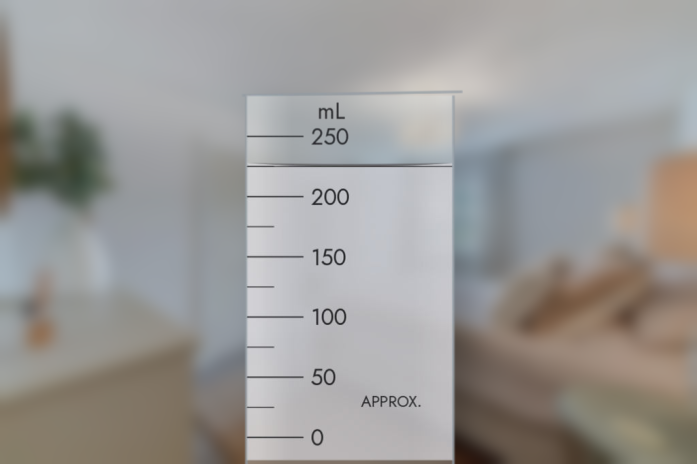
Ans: 225 mL
